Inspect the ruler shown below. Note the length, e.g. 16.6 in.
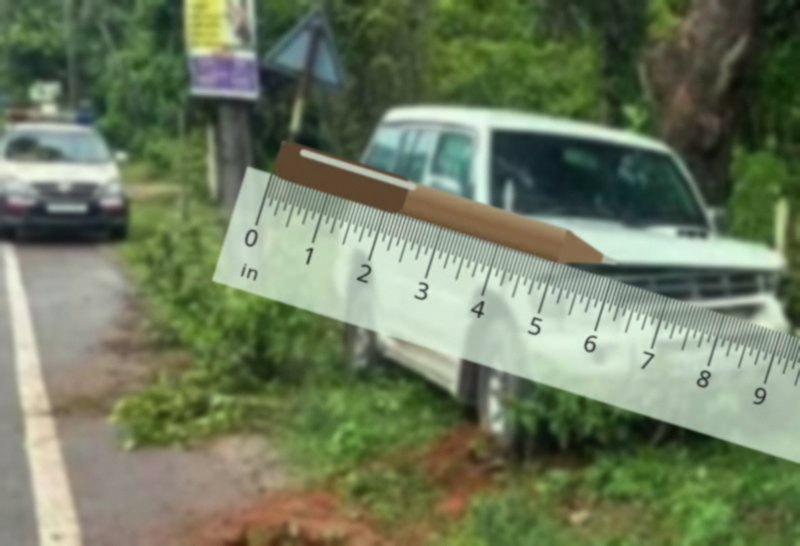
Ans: 6 in
